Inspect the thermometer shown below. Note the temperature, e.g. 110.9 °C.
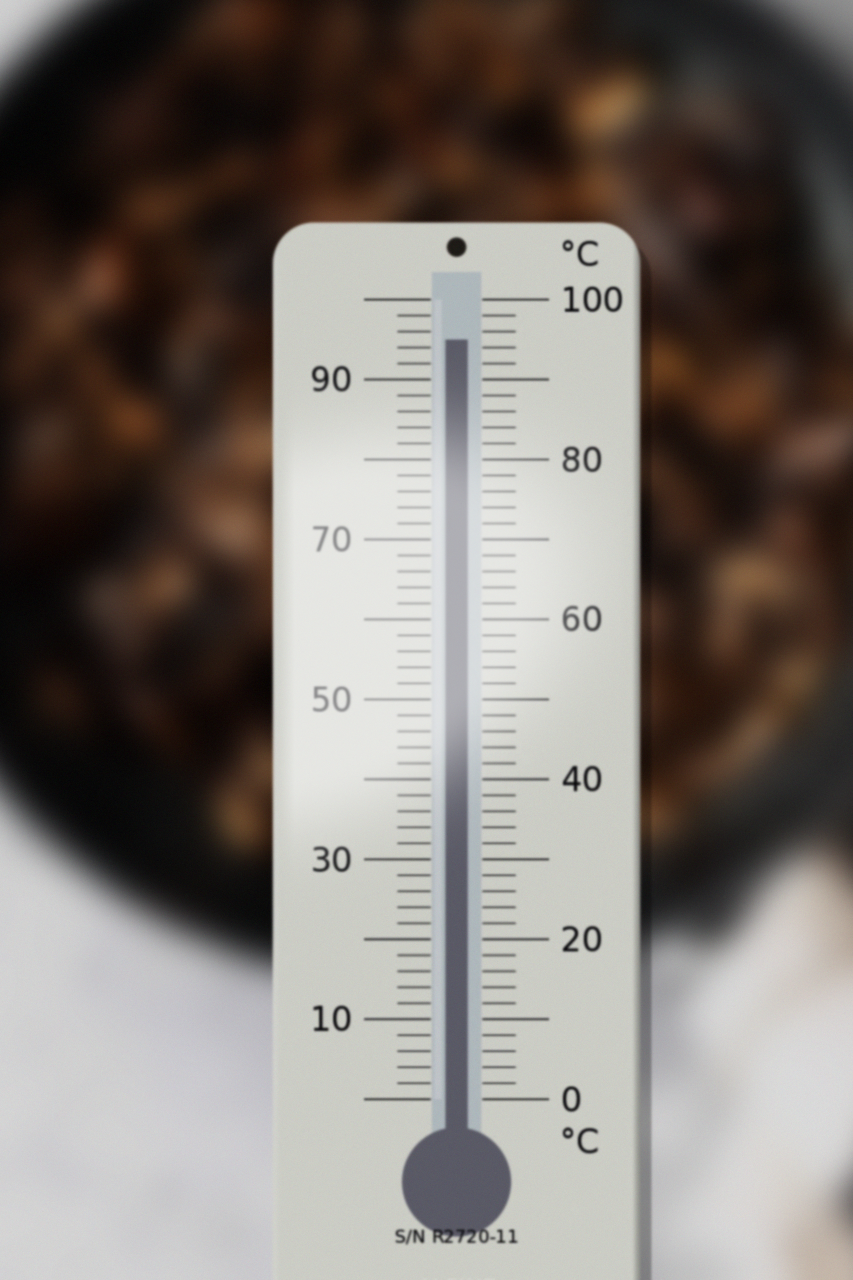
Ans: 95 °C
